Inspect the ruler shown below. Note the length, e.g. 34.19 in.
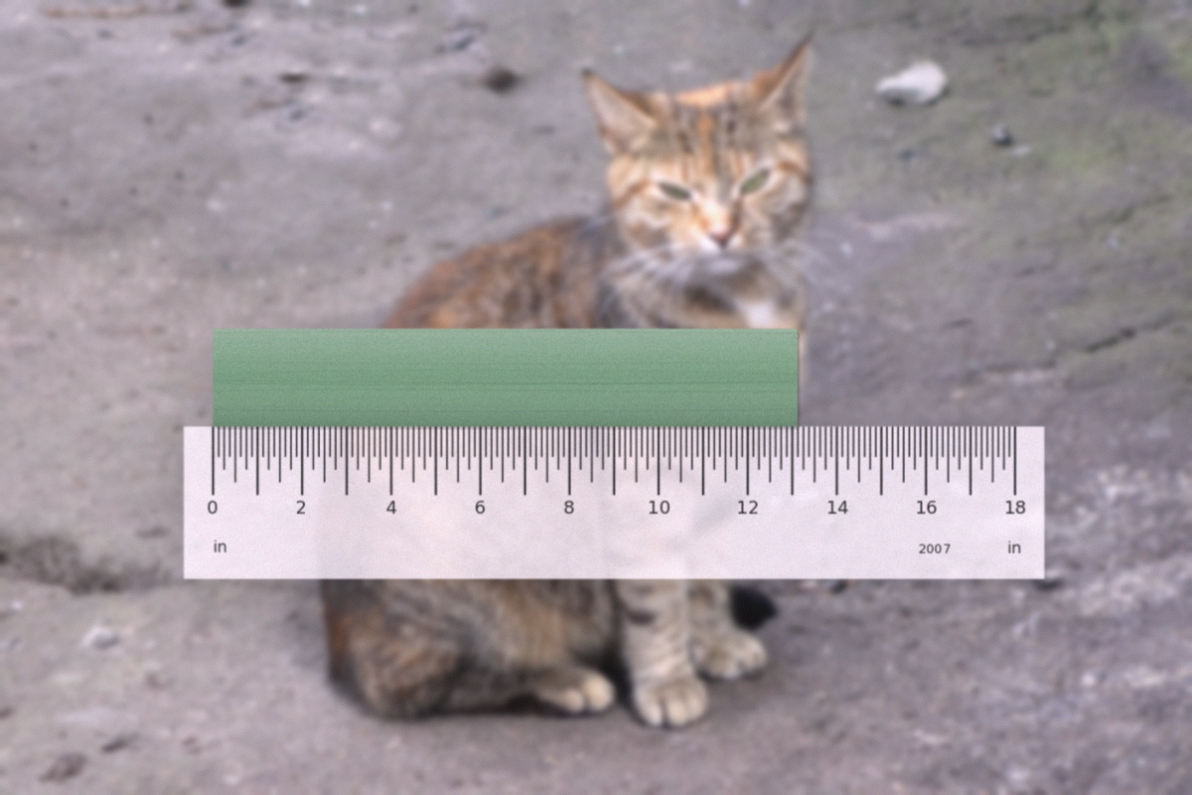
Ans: 13.125 in
